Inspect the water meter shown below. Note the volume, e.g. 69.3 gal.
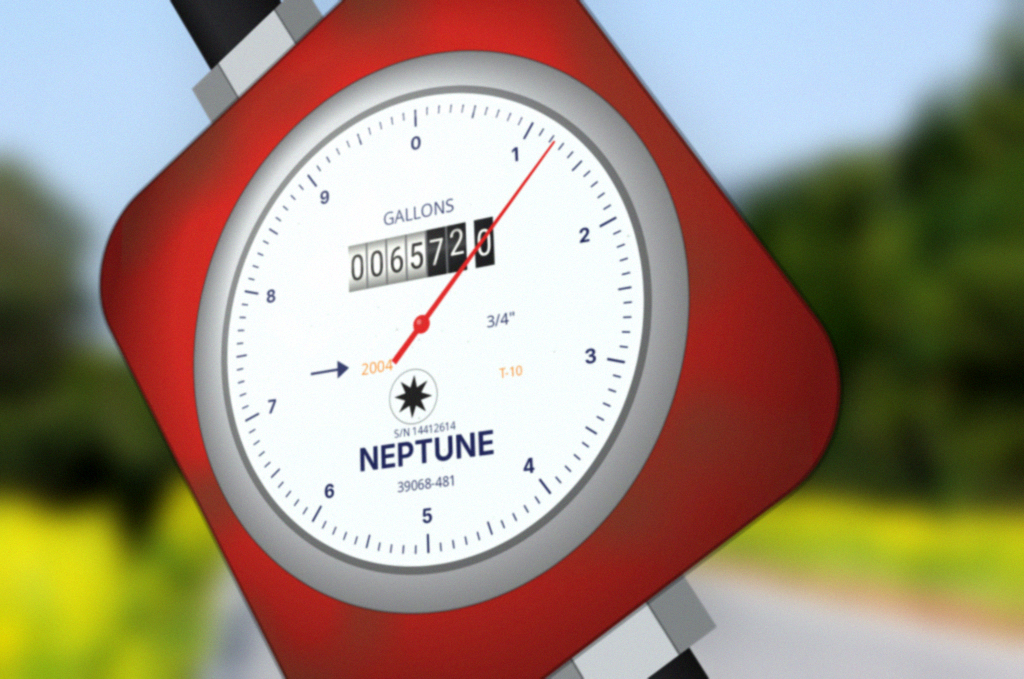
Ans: 65721.2 gal
